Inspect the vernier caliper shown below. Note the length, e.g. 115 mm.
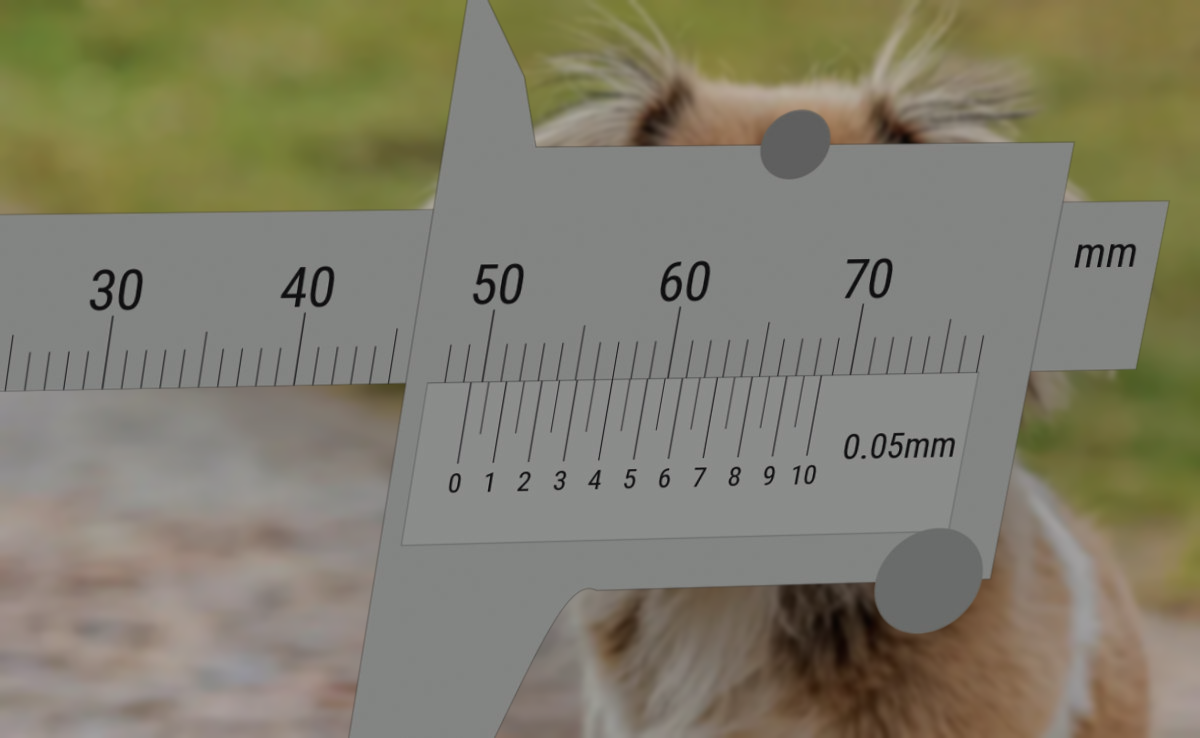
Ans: 49.4 mm
